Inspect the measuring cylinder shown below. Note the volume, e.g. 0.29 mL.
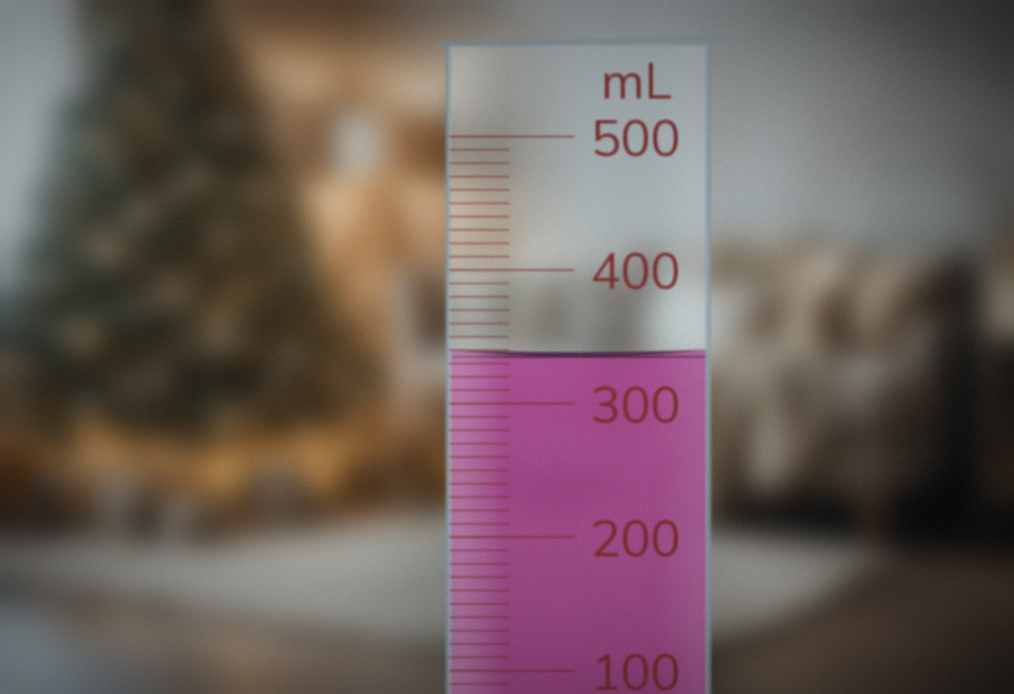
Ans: 335 mL
